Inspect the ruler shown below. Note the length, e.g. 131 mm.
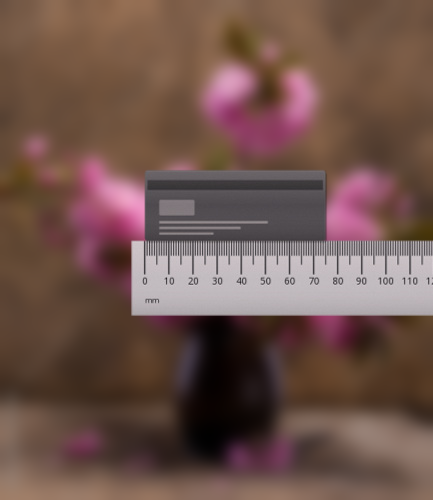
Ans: 75 mm
